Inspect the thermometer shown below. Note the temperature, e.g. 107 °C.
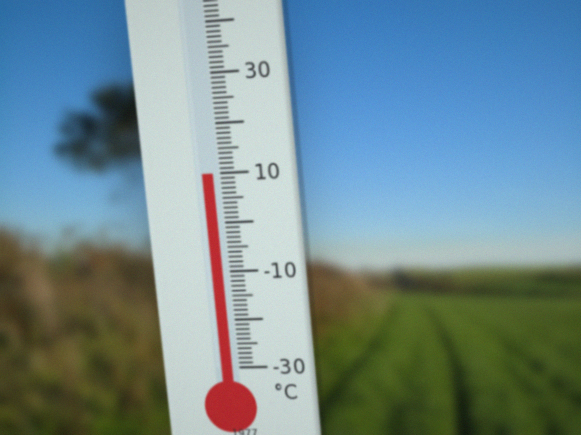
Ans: 10 °C
